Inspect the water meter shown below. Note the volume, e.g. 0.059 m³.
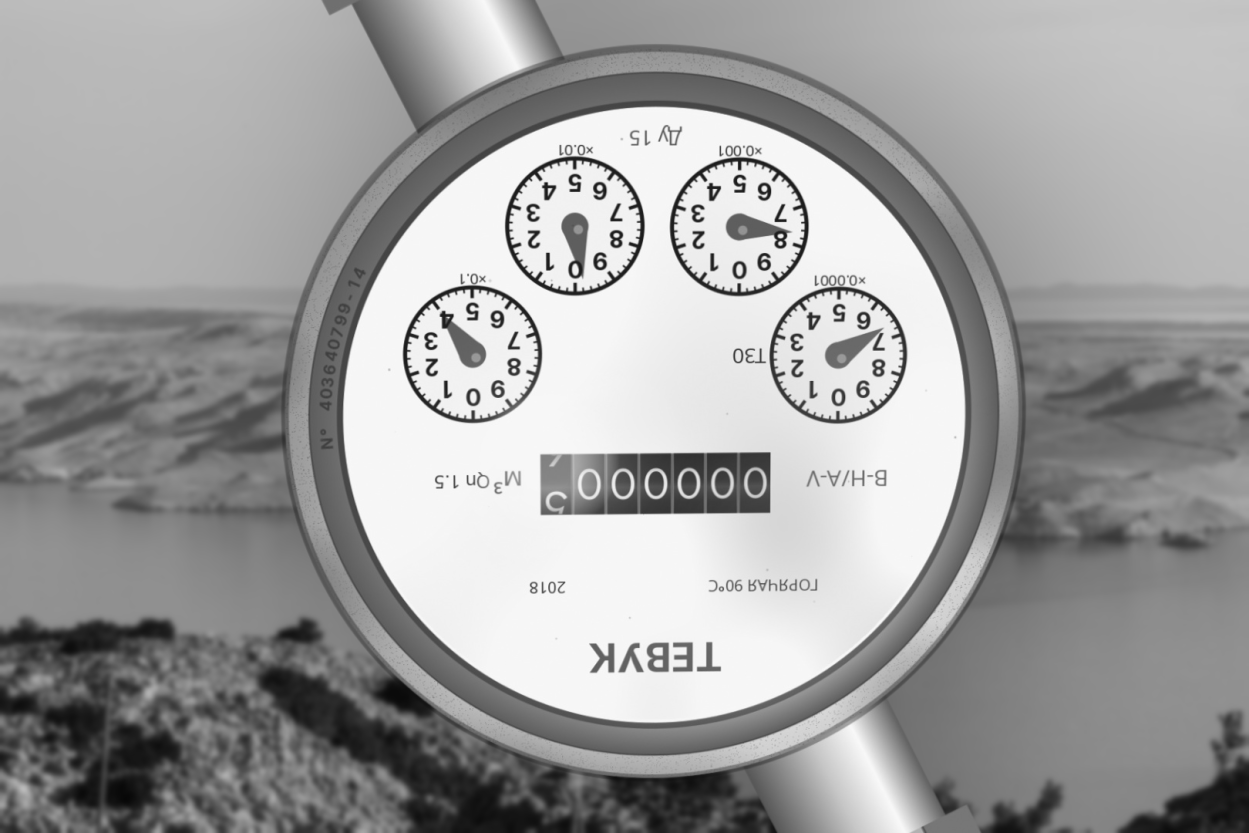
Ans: 5.3976 m³
